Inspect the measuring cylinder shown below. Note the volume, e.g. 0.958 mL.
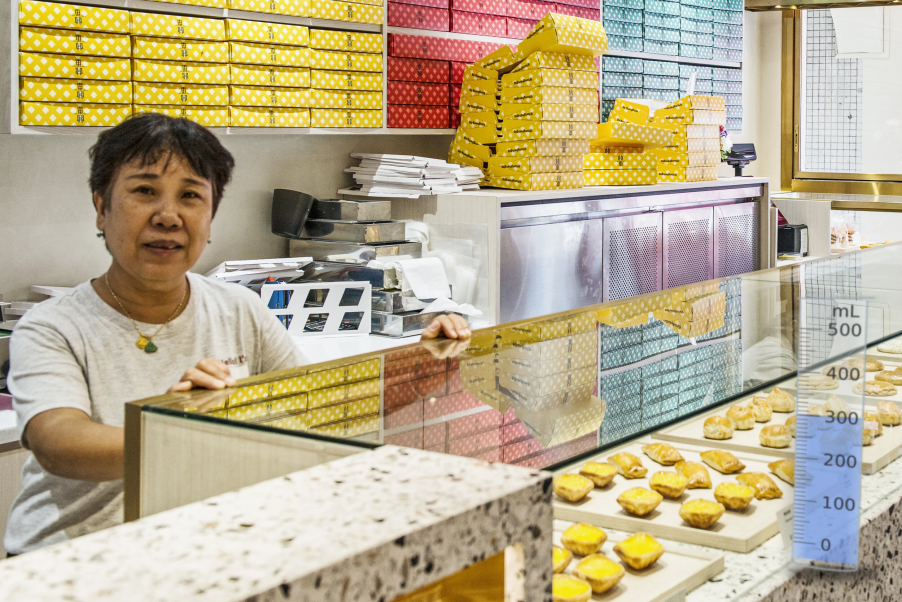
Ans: 300 mL
